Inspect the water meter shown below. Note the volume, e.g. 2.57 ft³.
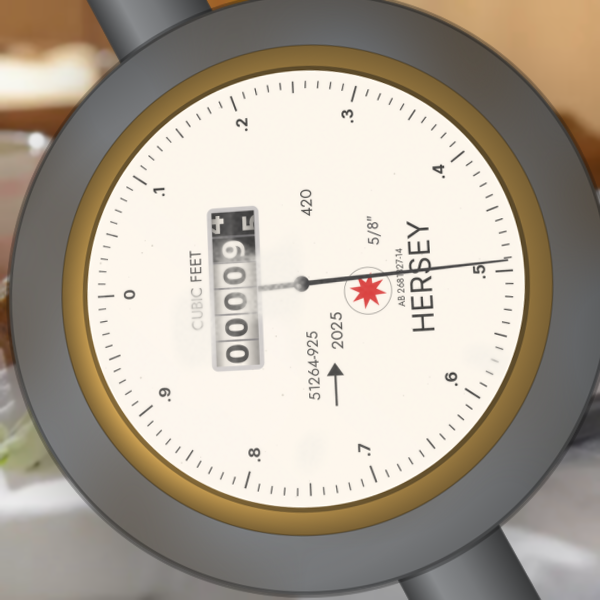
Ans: 94.49 ft³
